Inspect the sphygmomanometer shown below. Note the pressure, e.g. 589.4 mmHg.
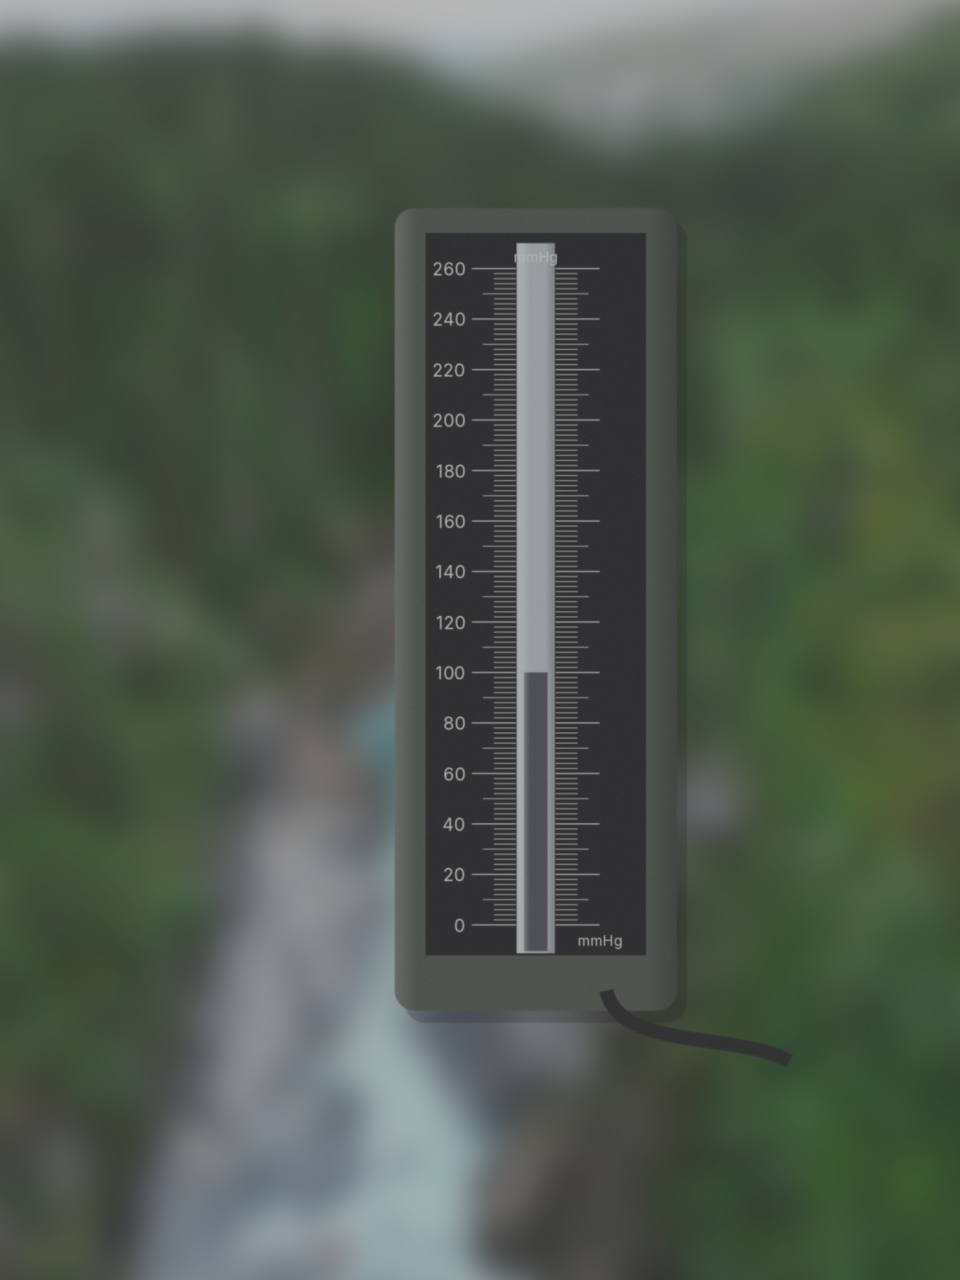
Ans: 100 mmHg
